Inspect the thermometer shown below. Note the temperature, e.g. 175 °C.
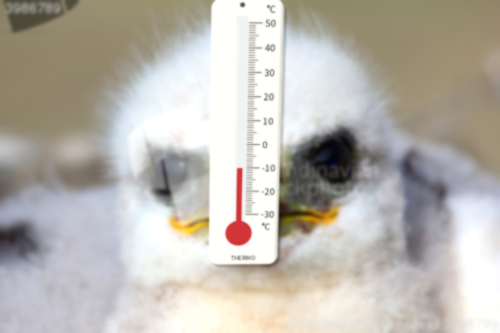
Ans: -10 °C
